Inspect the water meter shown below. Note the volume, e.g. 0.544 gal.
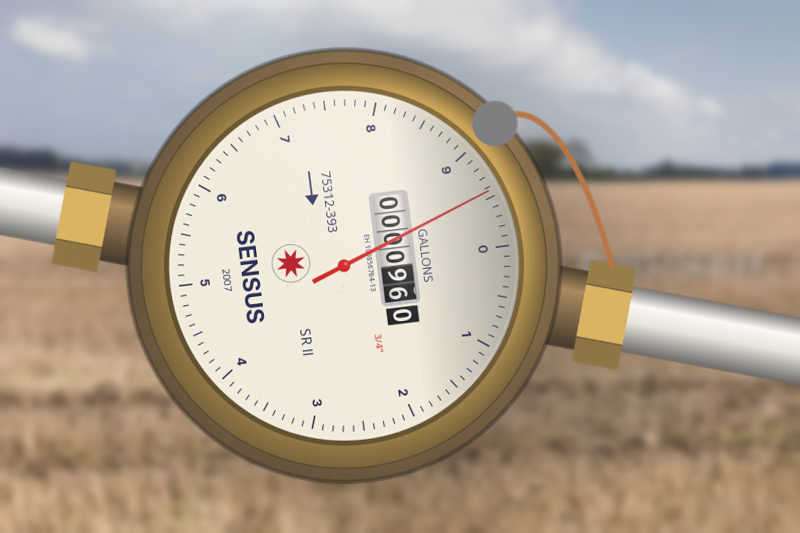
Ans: 959.4 gal
